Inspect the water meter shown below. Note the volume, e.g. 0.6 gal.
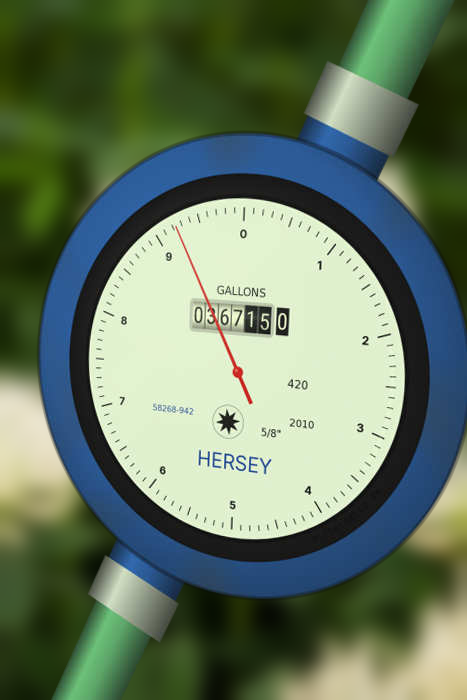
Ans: 367149.2 gal
